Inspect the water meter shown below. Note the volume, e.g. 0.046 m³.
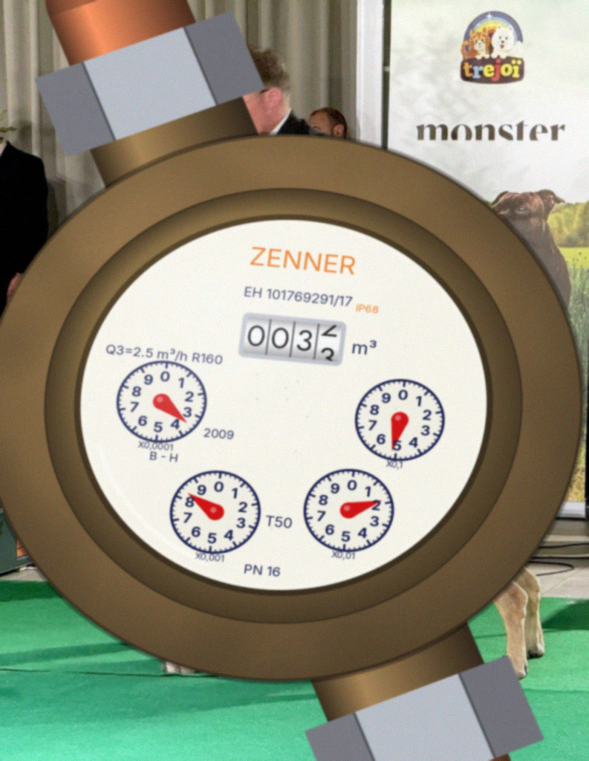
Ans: 32.5183 m³
